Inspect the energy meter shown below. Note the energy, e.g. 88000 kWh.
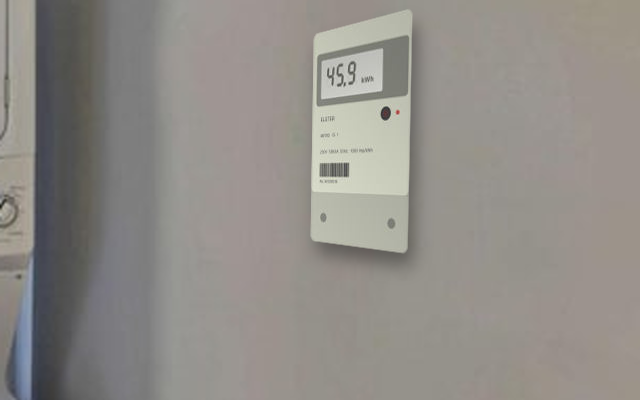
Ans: 45.9 kWh
